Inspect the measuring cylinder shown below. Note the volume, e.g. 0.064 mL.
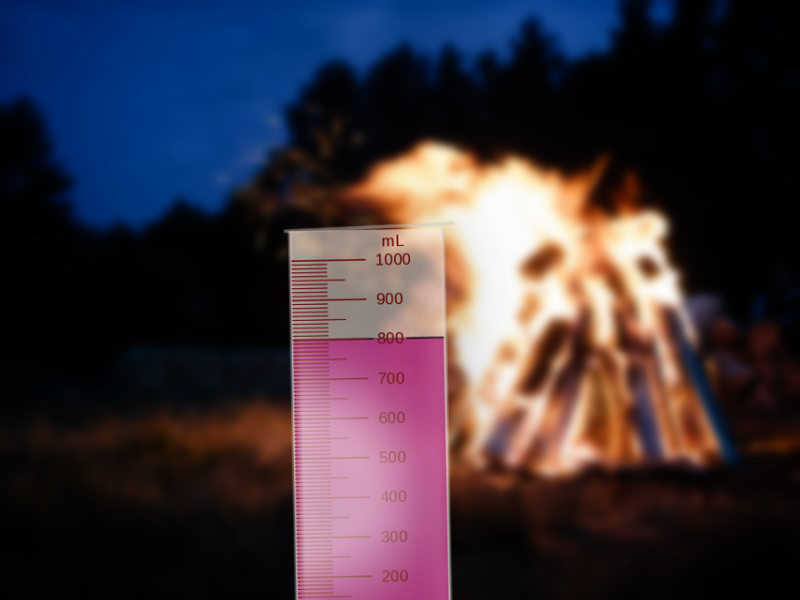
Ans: 800 mL
